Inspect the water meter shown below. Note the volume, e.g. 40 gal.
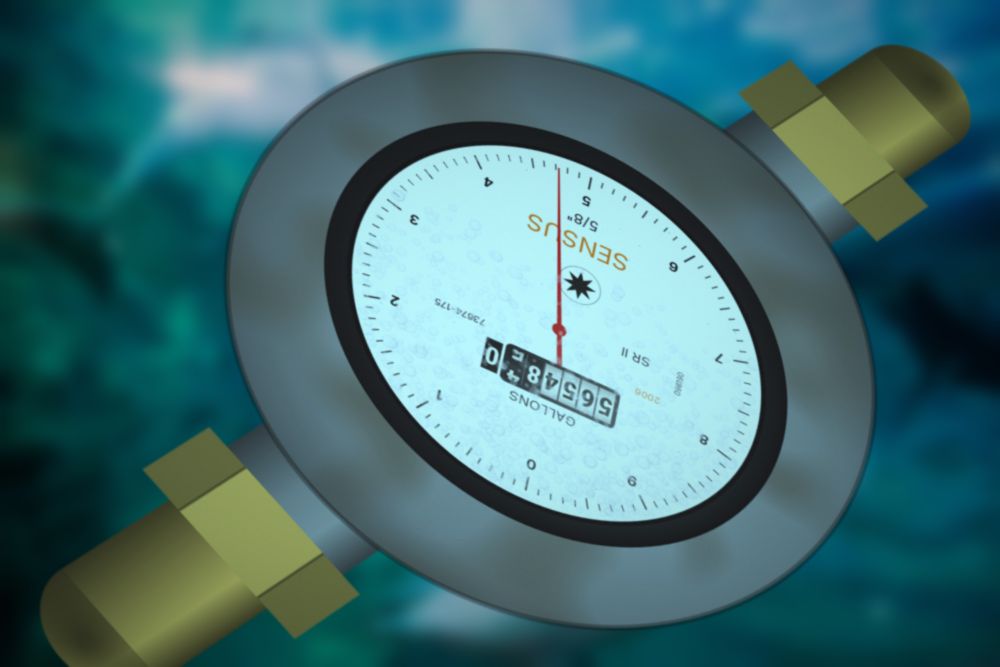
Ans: 5654844.7 gal
